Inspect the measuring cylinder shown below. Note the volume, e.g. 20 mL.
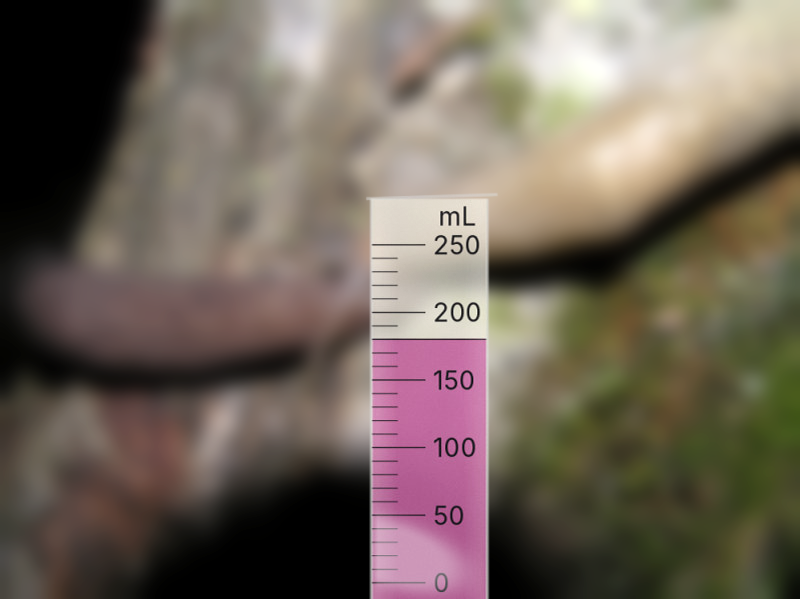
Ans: 180 mL
